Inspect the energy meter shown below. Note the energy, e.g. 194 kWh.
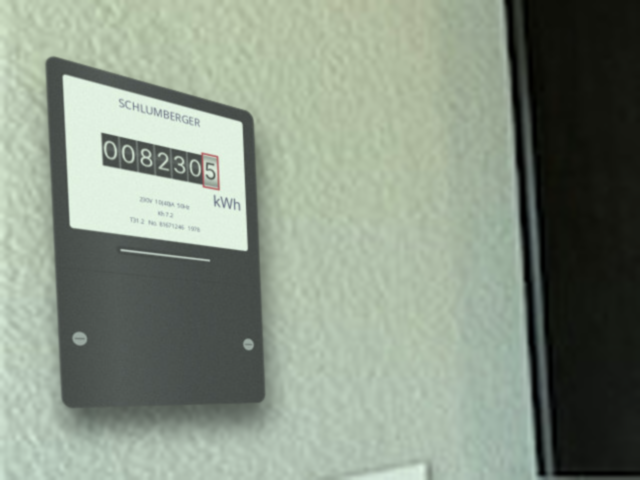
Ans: 8230.5 kWh
